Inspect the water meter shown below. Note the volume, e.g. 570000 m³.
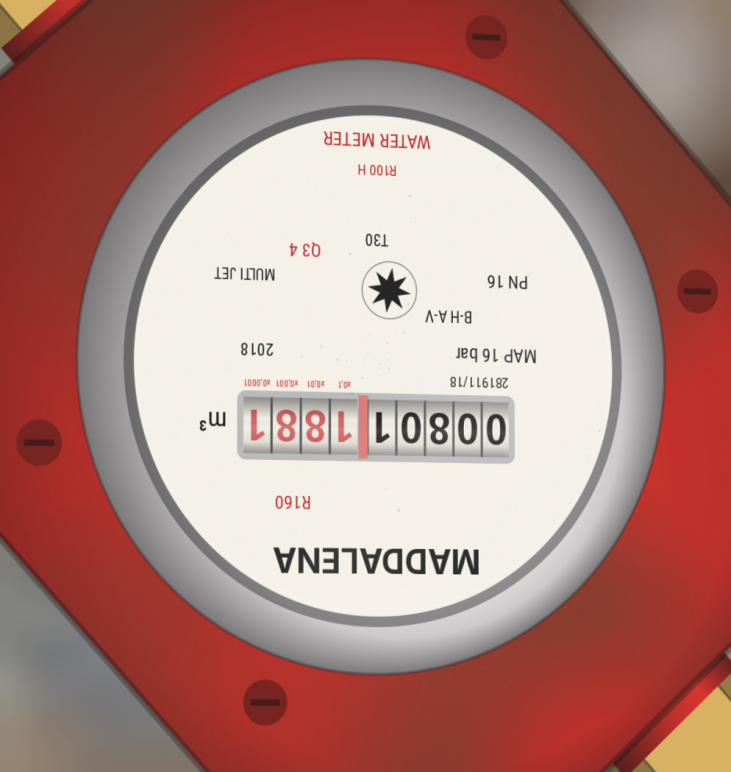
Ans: 801.1881 m³
